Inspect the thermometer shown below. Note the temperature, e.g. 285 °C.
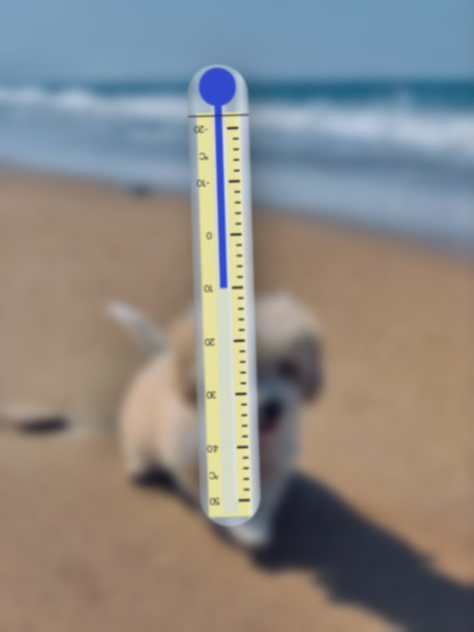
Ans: 10 °C
